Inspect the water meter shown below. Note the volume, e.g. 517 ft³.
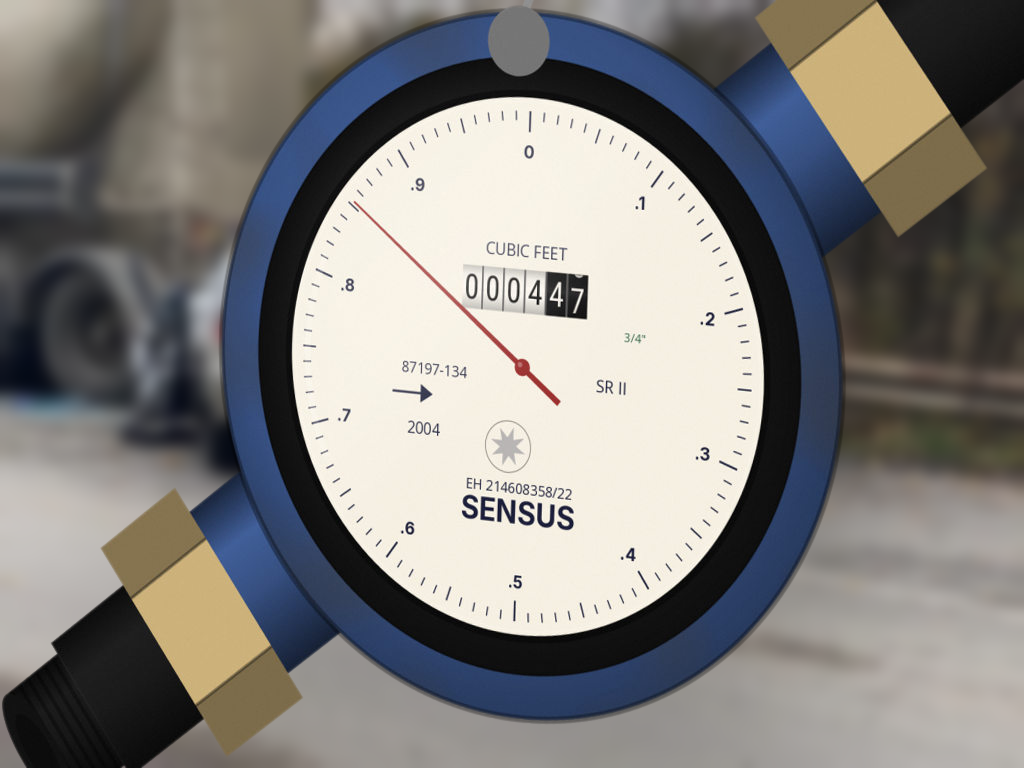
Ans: 446.85 ft³
